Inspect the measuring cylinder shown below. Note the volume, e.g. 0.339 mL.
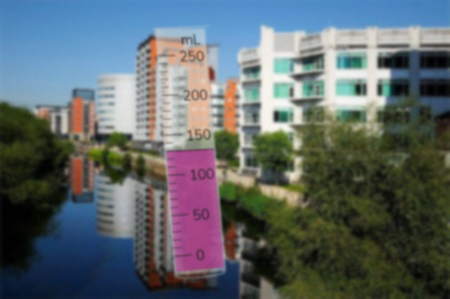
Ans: 130 mL
